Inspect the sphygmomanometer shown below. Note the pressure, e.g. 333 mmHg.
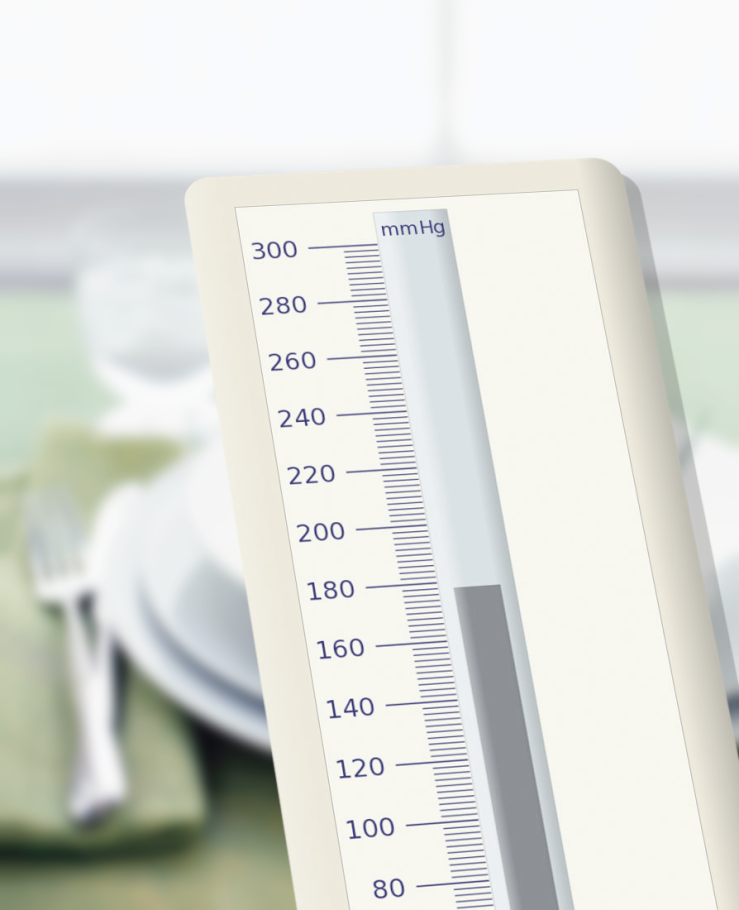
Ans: 178 mmHg
